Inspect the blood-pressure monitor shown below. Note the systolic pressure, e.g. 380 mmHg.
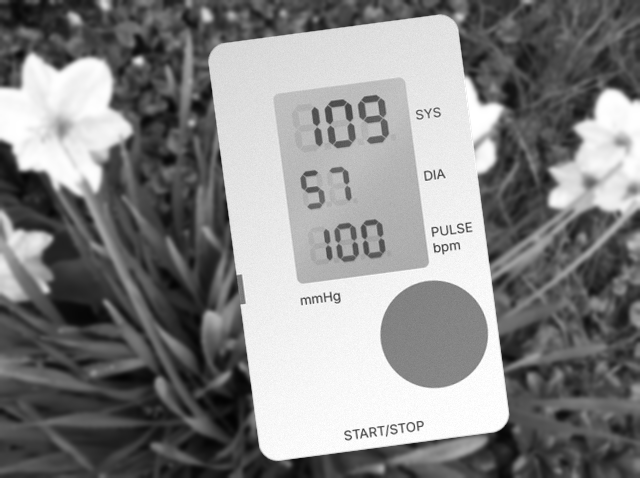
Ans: 109 mmHg
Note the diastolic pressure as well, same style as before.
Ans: 57 mmHg
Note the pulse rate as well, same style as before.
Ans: 100 bpm
